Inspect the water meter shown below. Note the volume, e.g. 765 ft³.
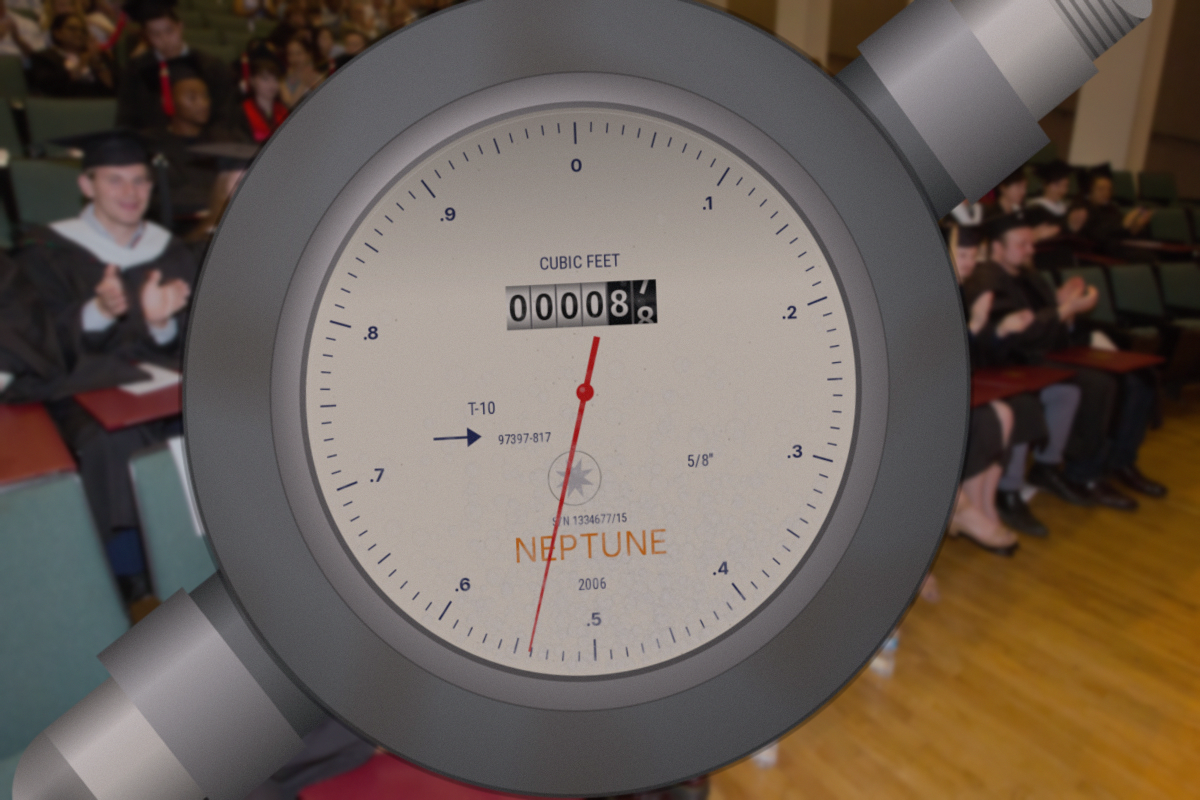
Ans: 87.54 ft³
